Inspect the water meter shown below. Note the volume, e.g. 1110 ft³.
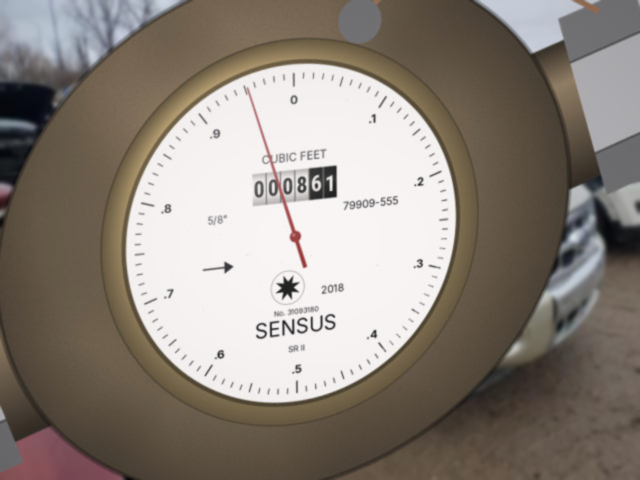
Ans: 860.95 ft³
